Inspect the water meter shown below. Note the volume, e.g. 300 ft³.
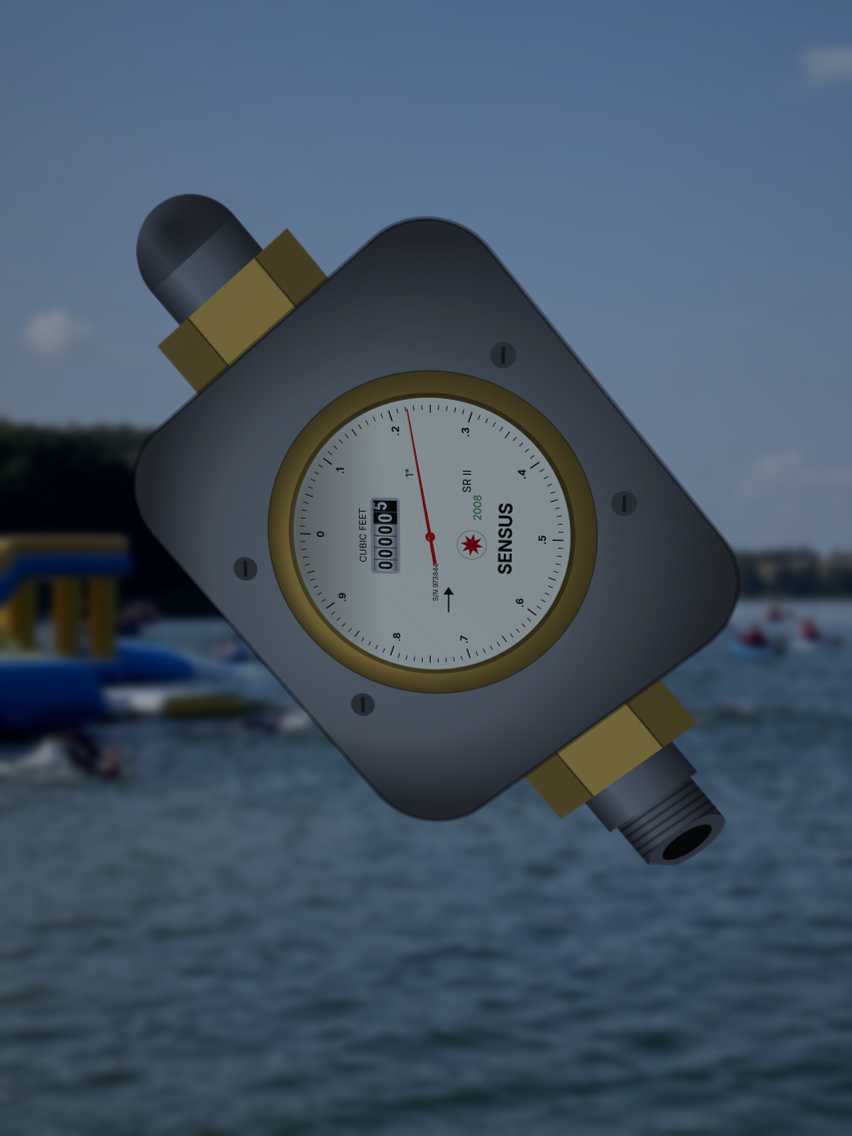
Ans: 5.22 ft³
